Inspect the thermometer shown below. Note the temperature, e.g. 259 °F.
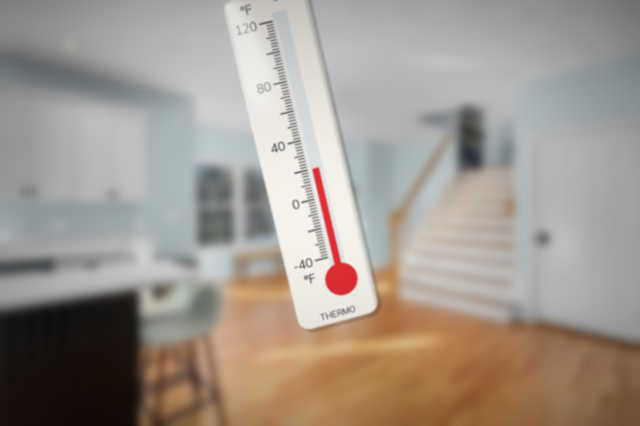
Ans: 20 °F
